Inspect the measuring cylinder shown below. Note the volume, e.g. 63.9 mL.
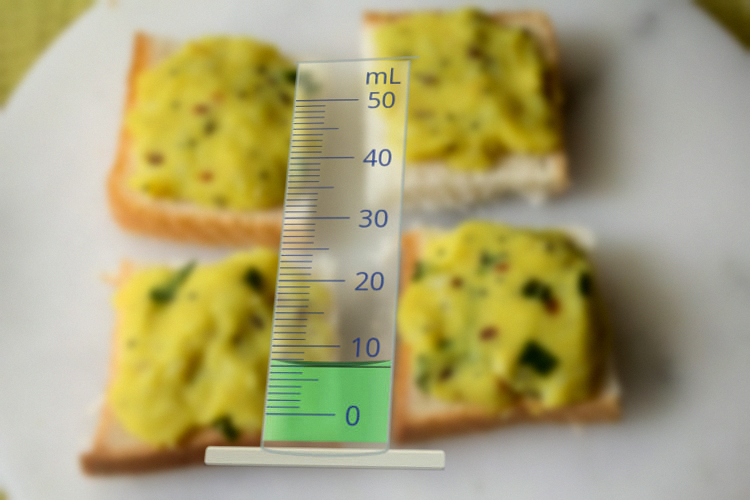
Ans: 7 mL
